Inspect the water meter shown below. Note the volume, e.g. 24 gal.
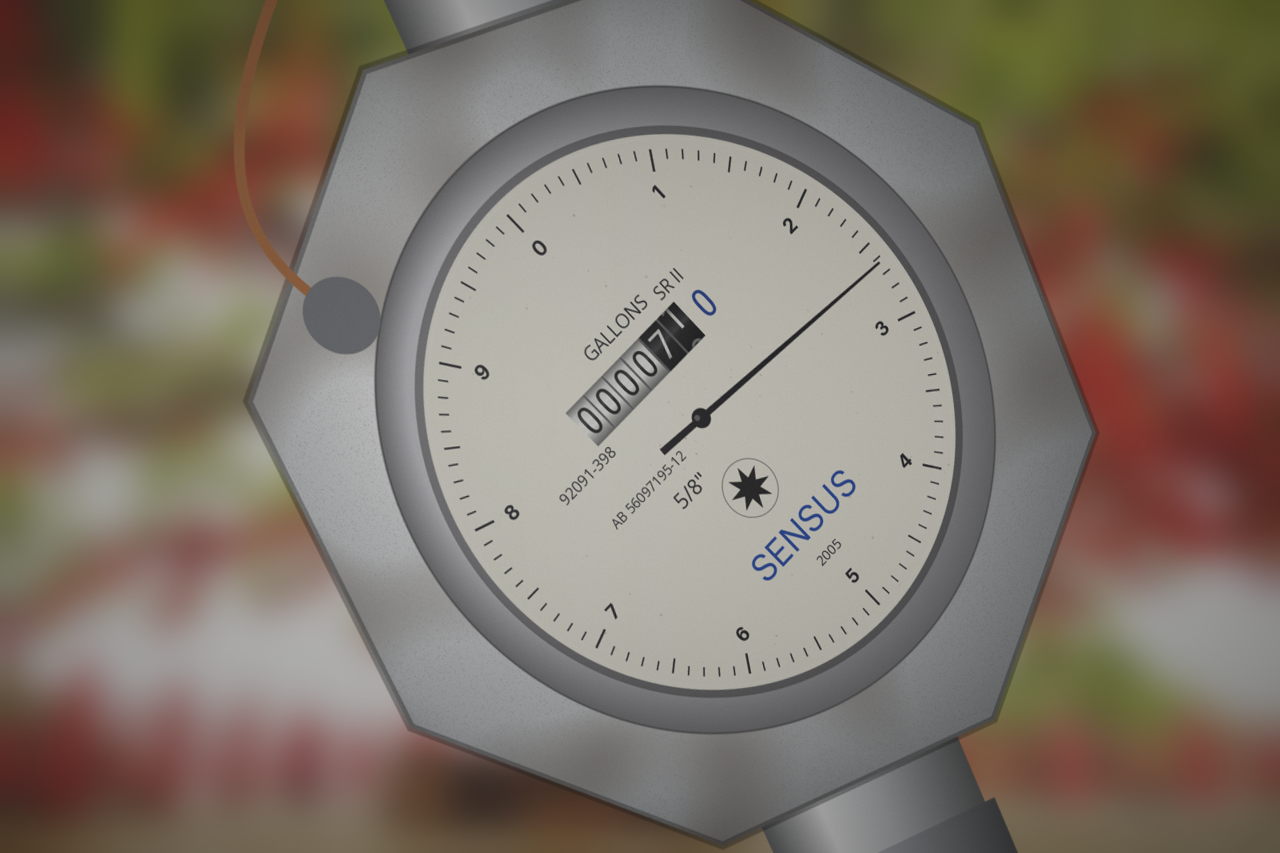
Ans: 712.6 gal
